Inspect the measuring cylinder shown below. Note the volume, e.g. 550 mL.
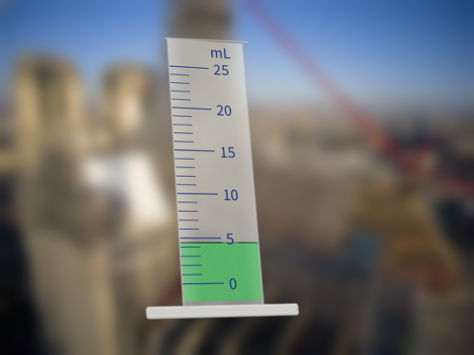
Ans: 4.5 mL
